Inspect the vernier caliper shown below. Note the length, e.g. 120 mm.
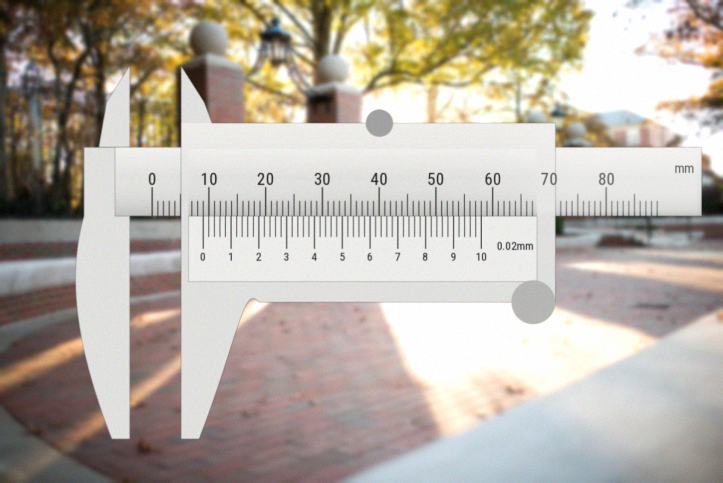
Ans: 9.0 mm
